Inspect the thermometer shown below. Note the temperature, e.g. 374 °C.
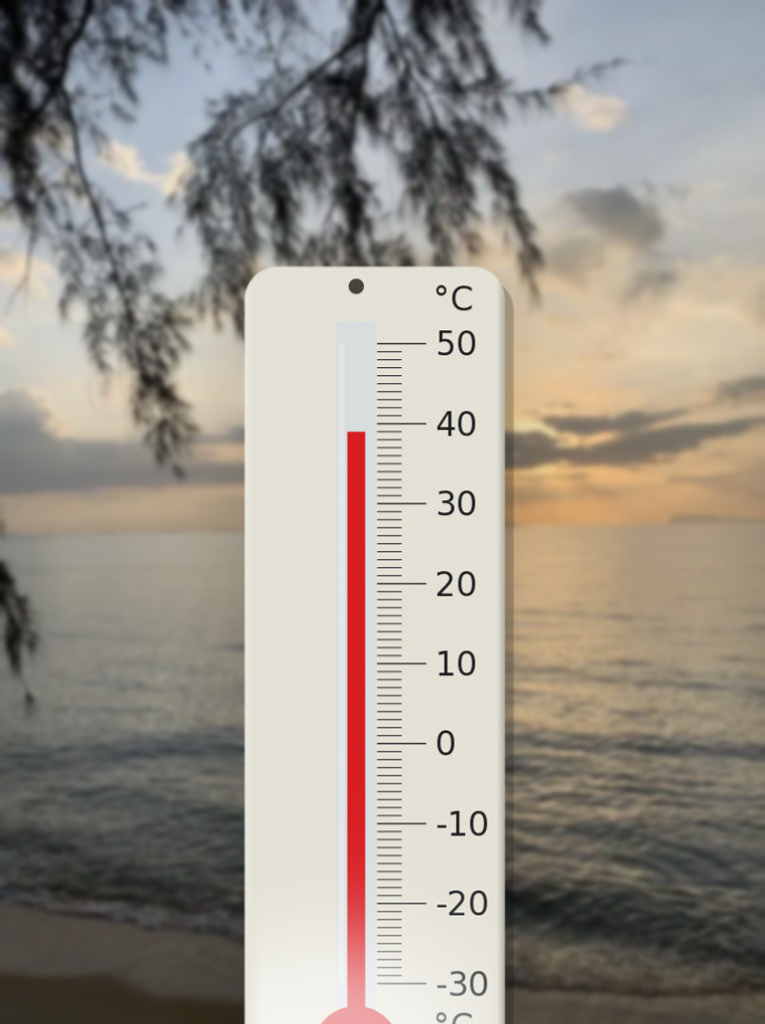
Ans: 39 °C
